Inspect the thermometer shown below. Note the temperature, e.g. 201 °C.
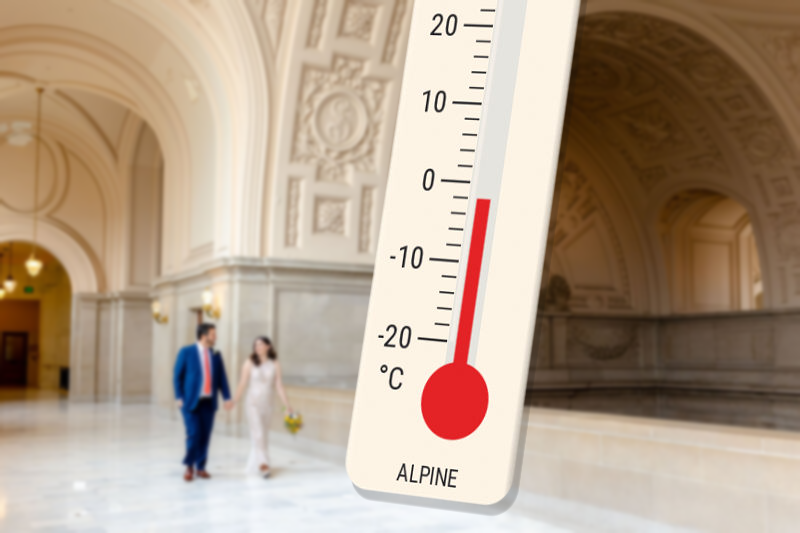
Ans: -2 °C
